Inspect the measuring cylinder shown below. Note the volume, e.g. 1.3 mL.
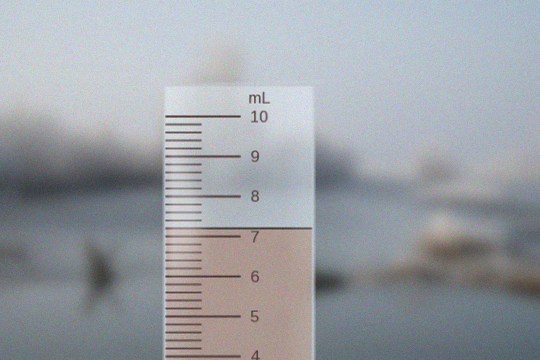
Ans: 7.2 mL
